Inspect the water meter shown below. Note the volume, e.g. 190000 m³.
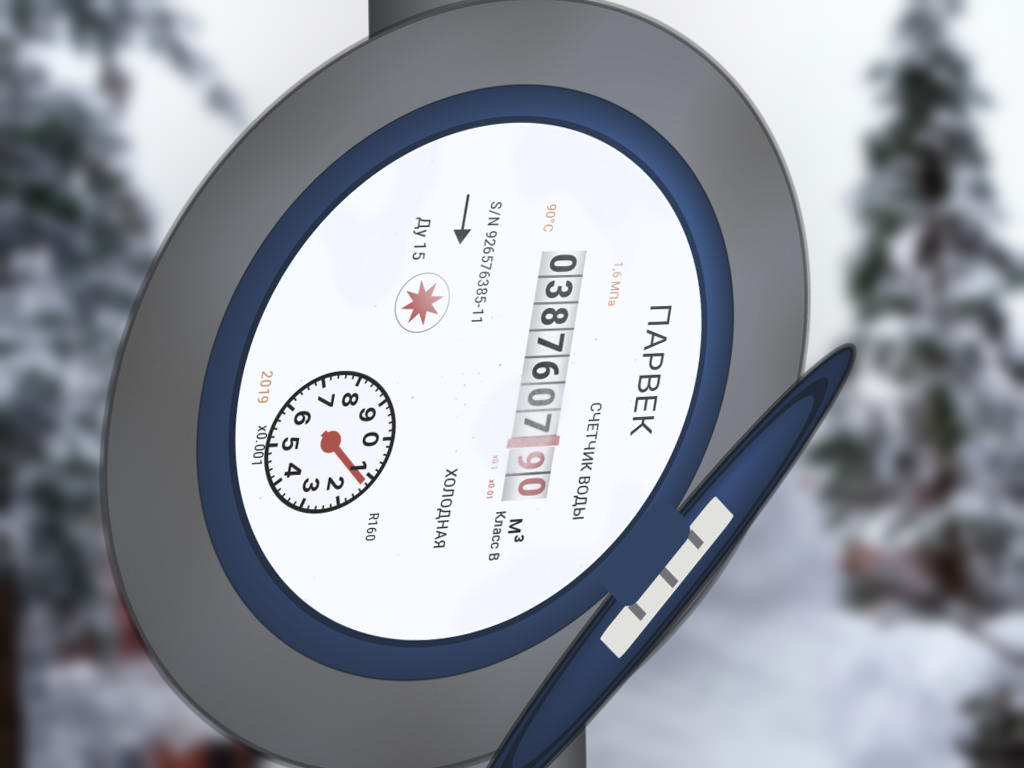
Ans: 387607.901 m³
